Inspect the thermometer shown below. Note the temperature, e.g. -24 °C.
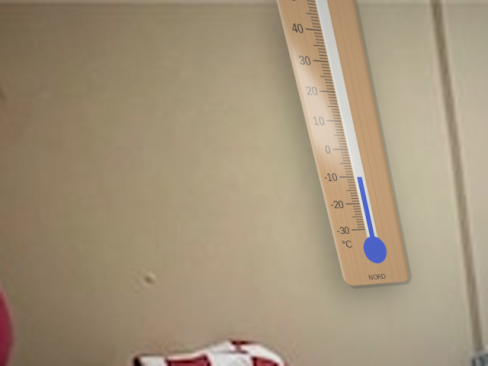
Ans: -10 °C
